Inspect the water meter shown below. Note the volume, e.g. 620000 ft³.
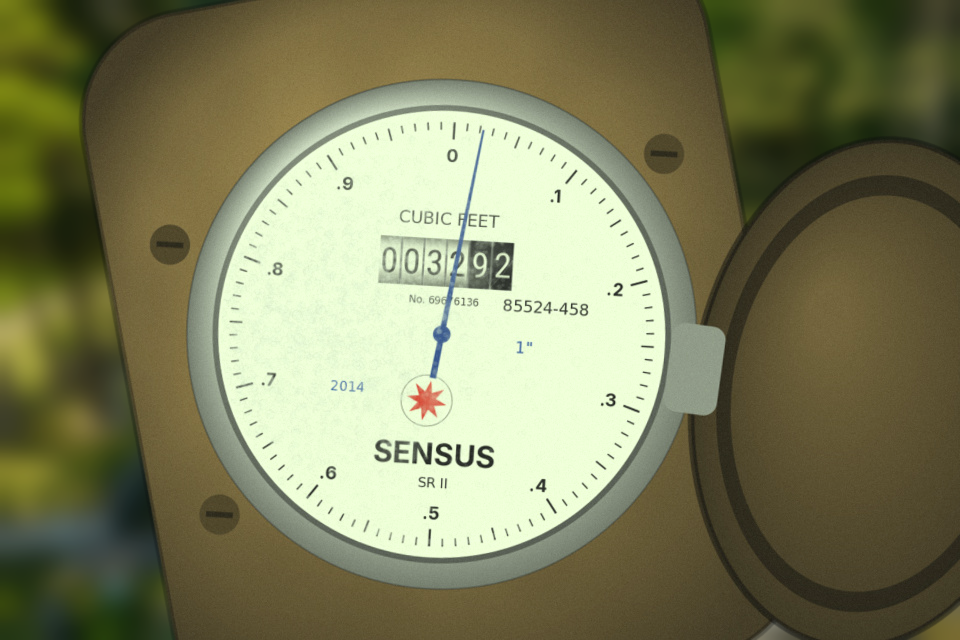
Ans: 3292.02 ft³
